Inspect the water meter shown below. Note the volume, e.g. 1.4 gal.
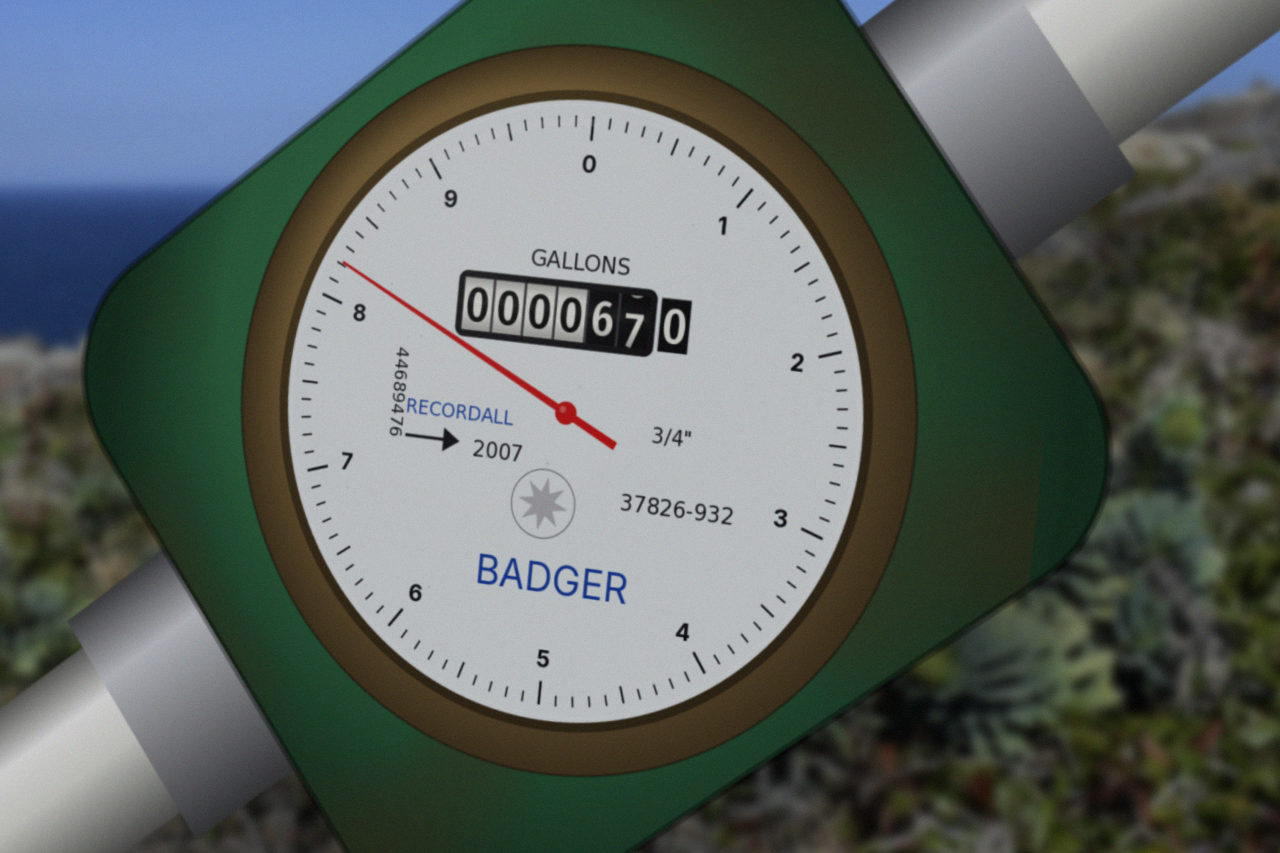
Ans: 668.2 gal
